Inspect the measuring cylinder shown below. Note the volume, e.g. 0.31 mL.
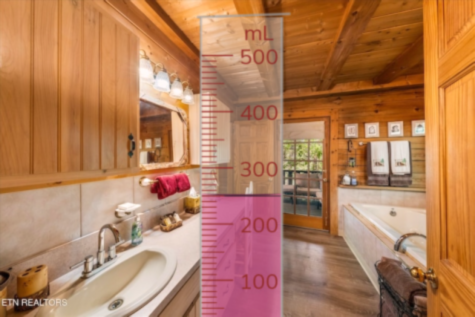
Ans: 250 mL
